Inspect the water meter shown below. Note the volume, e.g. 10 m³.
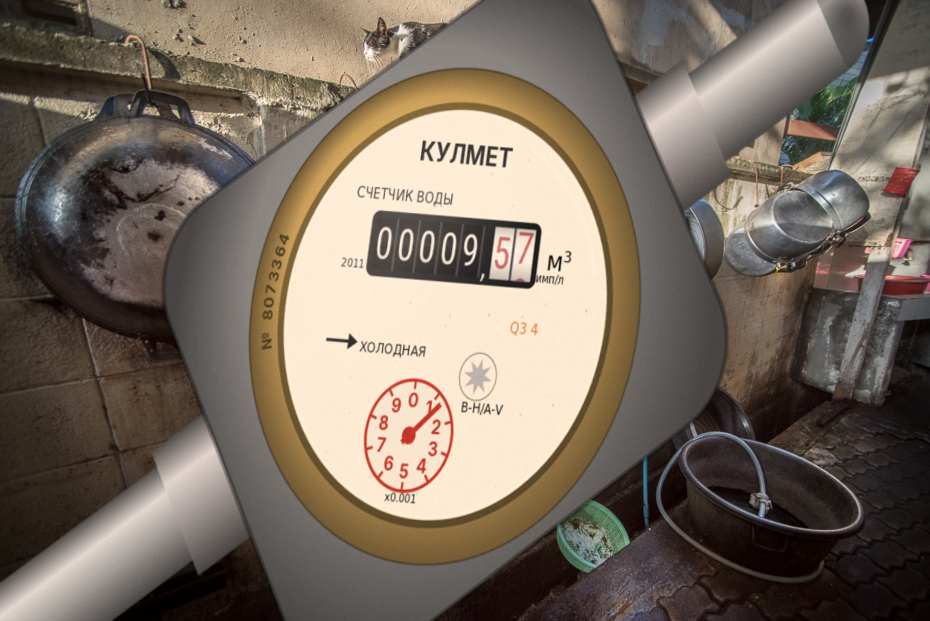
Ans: 9.571 m³
